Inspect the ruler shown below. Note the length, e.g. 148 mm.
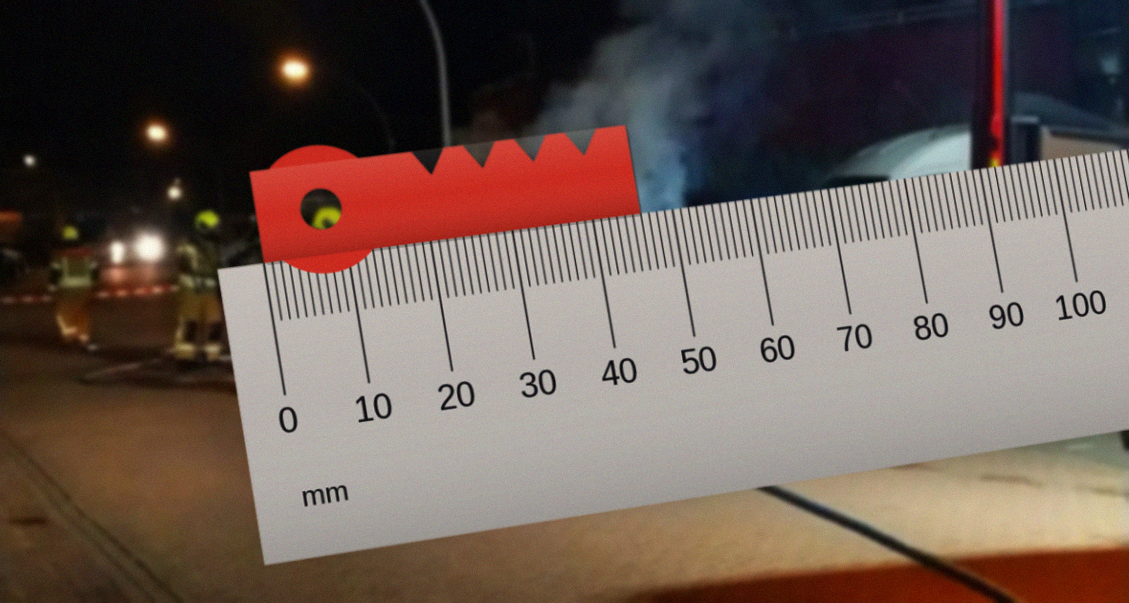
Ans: 46 mm
